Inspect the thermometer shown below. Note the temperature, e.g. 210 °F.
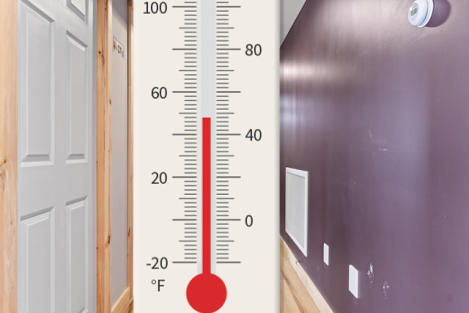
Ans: 48 °F
